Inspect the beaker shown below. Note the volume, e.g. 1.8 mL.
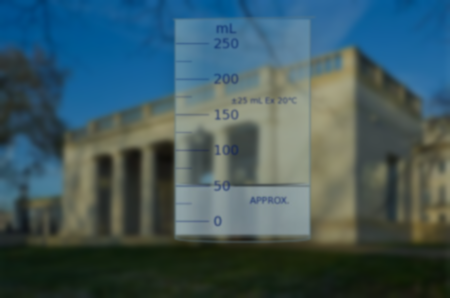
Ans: 50 mL
